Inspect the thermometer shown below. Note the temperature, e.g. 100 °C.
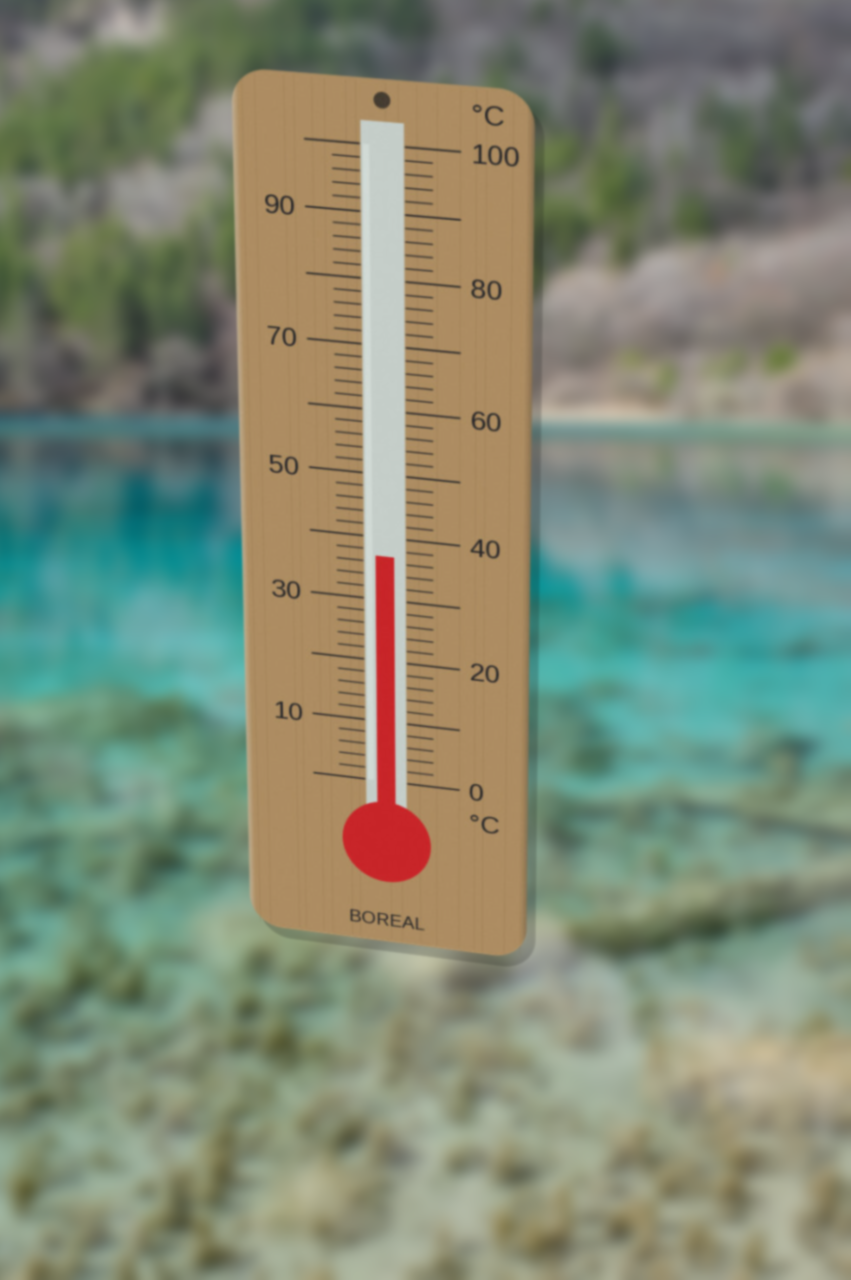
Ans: 37 °C
